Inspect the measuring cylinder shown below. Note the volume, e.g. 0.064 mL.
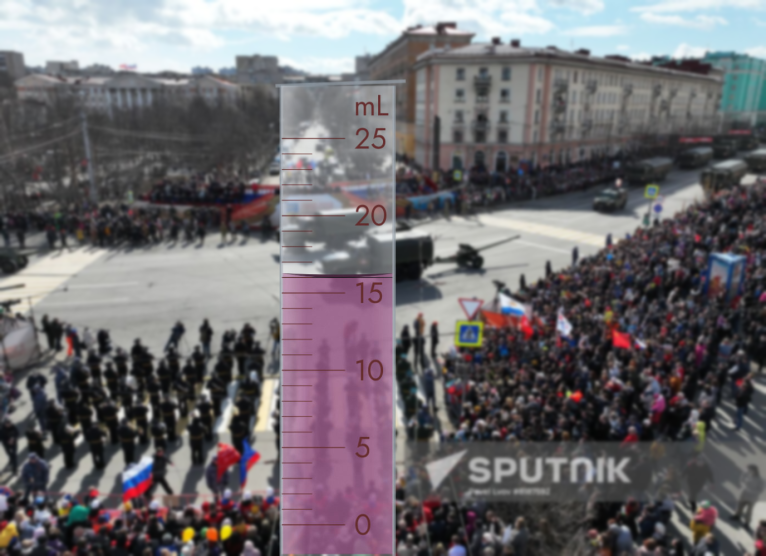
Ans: 16 mL
